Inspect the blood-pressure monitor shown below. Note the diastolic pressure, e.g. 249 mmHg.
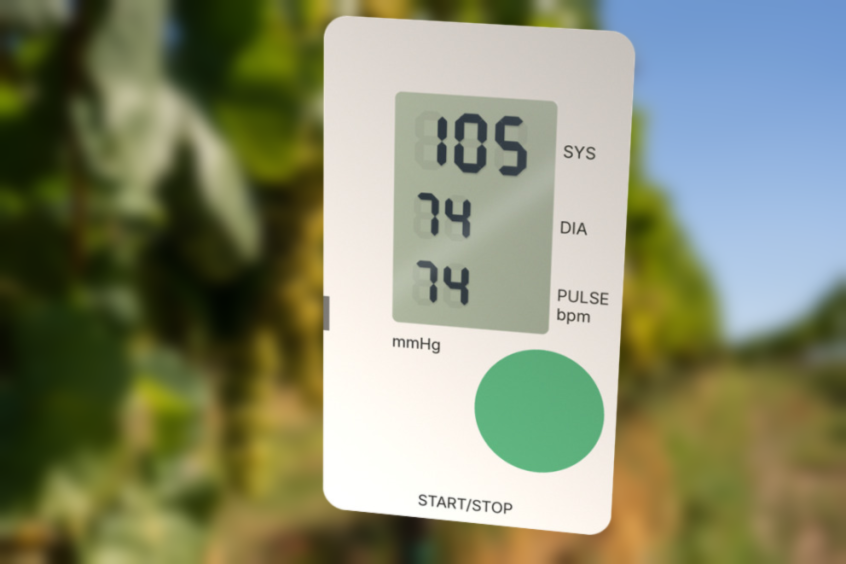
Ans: 74 mmHg
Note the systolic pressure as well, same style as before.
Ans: 105 mmHg
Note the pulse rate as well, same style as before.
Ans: 74 bpm
